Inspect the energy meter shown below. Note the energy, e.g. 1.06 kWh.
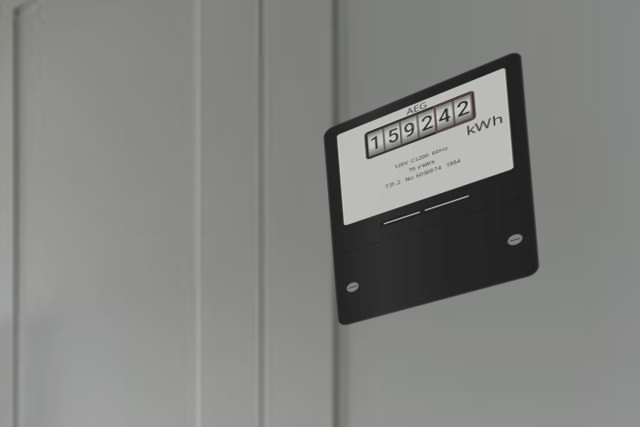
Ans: 1592.42 kWh
